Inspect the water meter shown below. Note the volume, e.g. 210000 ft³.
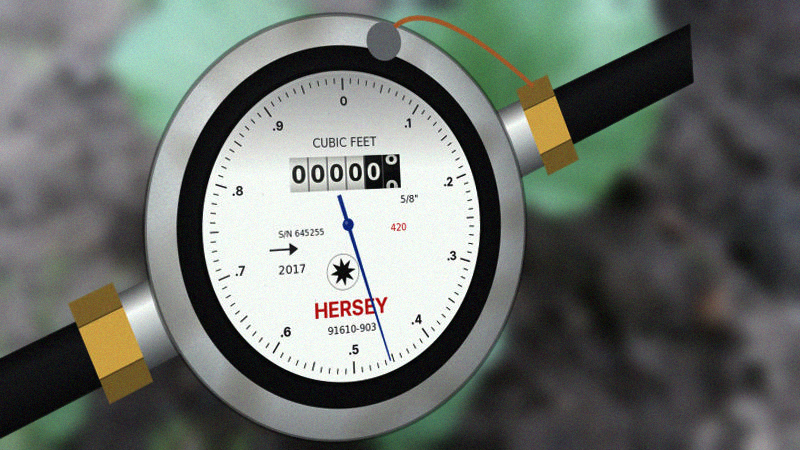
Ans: 8.45 ft³
